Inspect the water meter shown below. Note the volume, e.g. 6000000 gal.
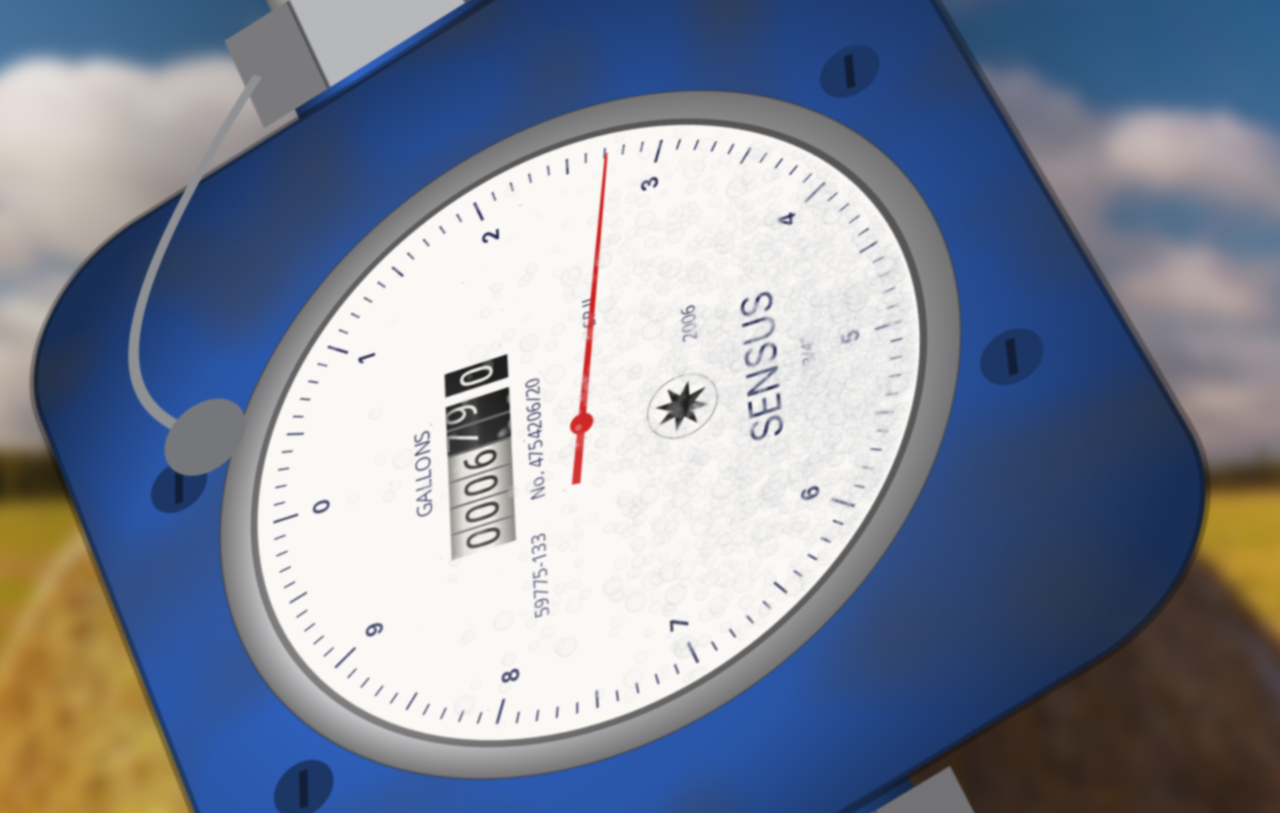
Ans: 6792.7 gal
